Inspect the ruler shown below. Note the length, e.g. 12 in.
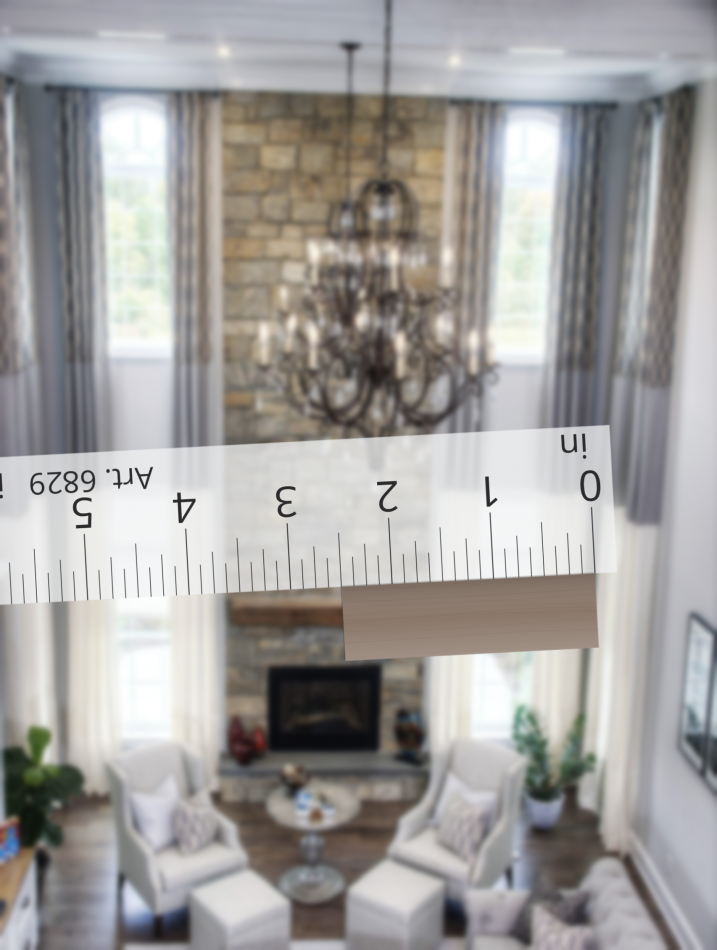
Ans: 2.5 in
